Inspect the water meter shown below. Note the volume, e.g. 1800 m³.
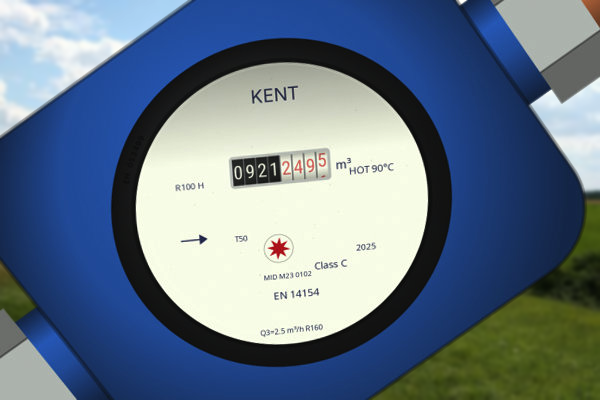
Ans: 921.2495 m³
